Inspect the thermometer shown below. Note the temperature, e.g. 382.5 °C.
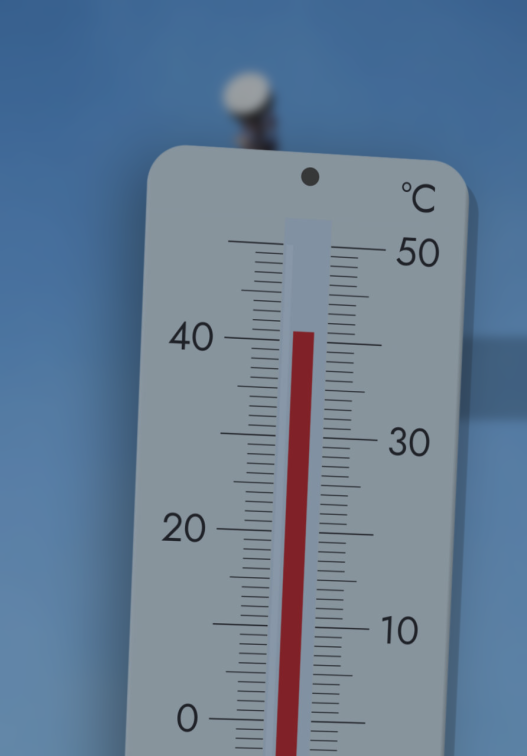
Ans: 41 °C
